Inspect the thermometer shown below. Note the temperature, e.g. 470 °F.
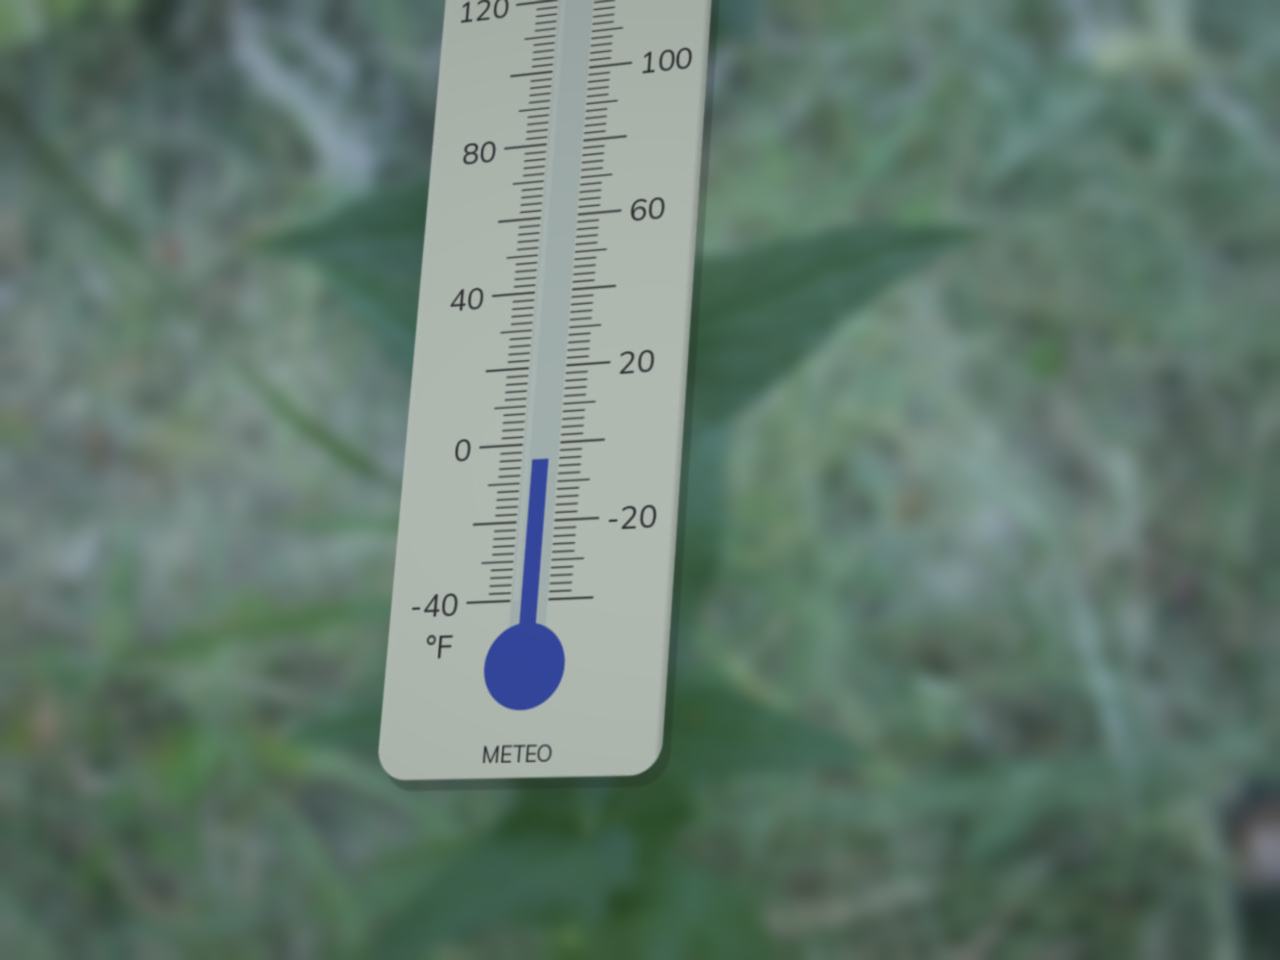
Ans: -4 °F
